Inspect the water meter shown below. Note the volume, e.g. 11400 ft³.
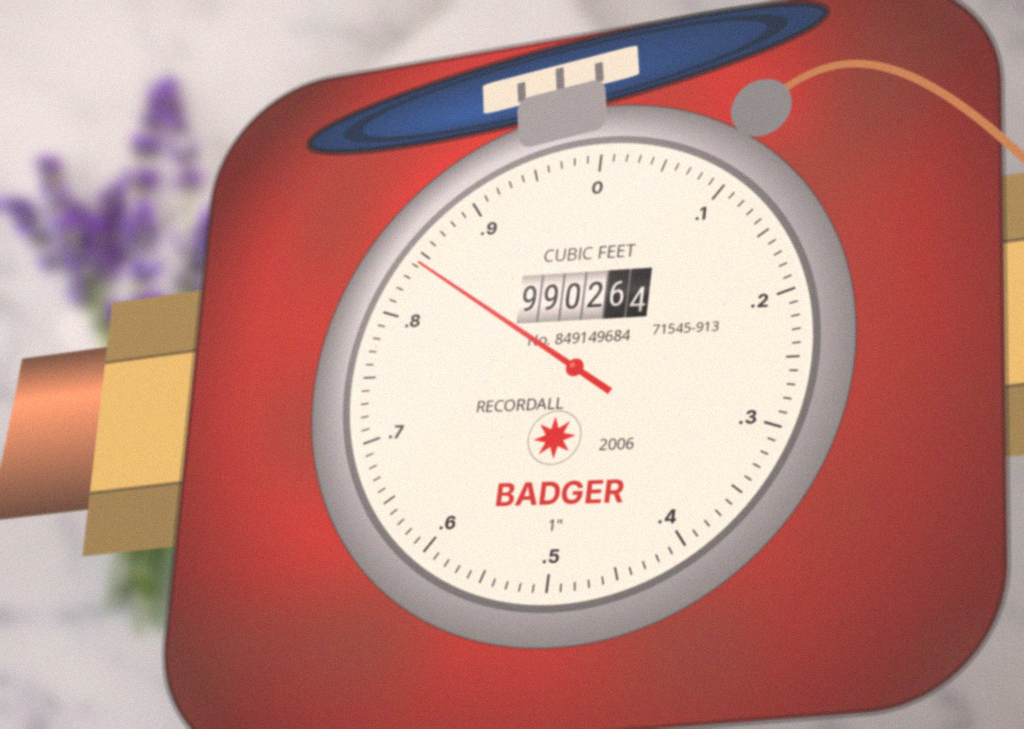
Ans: 990263.84 ft³
